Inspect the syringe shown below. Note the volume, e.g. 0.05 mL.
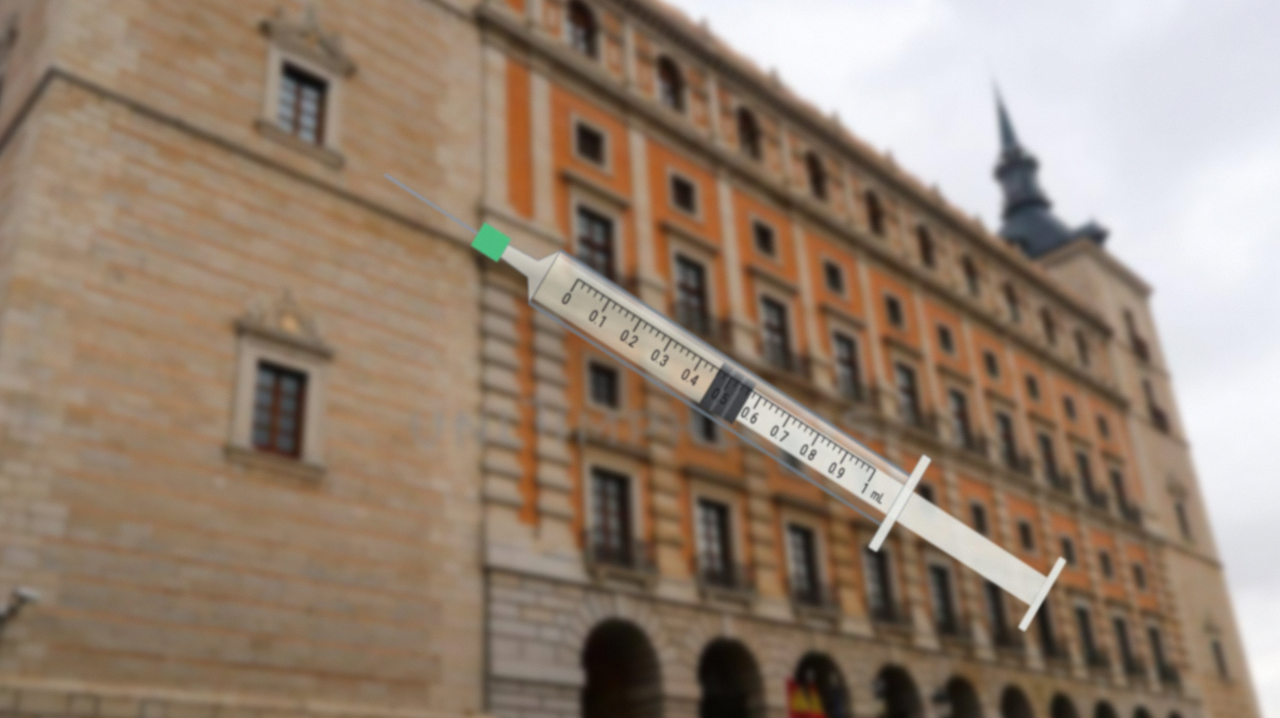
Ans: 0.46 mL
